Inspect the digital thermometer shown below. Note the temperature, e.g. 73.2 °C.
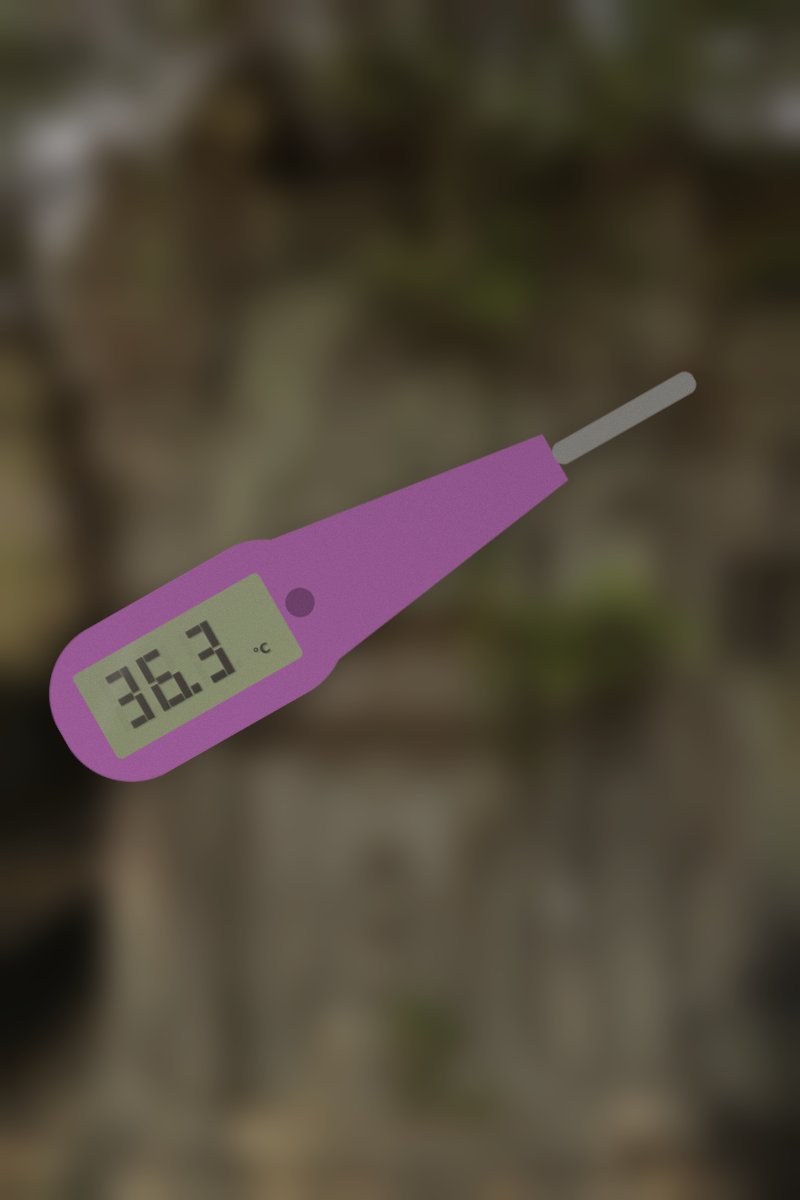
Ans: 36.3 °C
